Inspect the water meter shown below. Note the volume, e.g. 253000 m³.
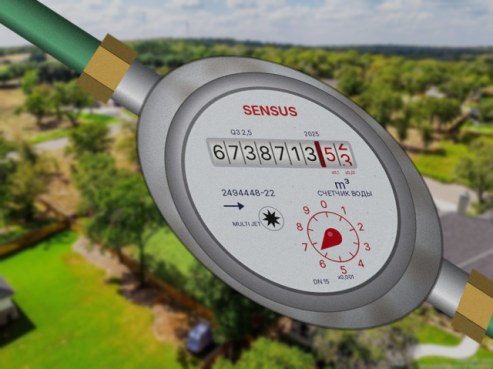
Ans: 6738713.526 m³
